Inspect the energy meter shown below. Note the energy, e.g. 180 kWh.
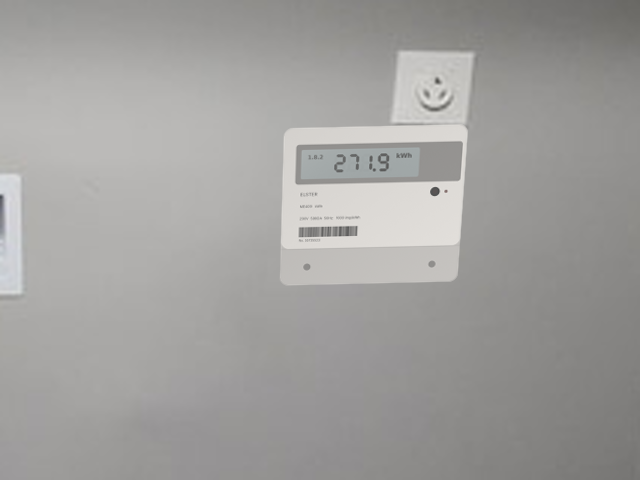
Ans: 271.9 kWh
